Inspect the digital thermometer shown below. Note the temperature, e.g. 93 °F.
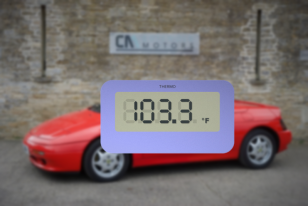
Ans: 103.3 °F
